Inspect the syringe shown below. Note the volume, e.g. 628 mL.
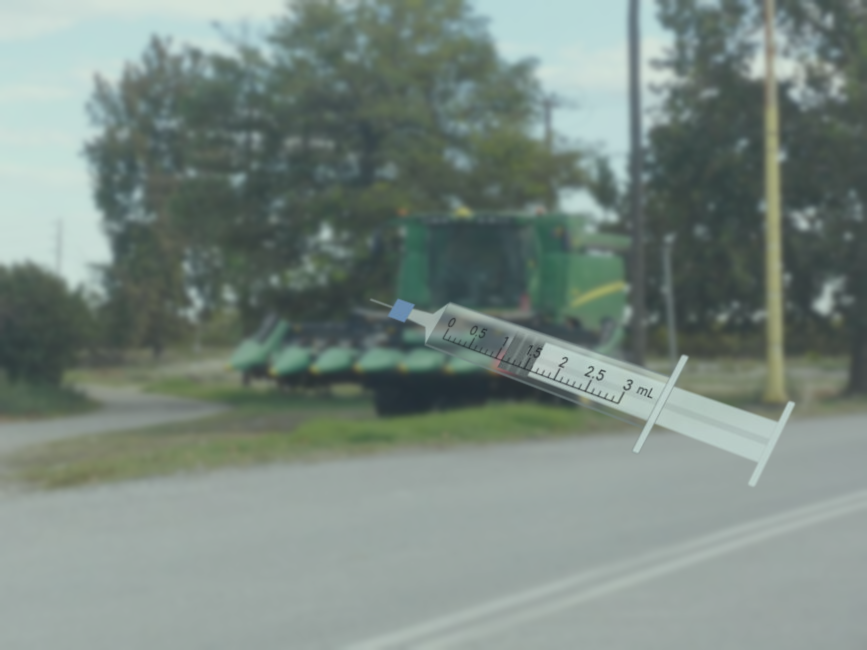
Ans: 1.1 mL
